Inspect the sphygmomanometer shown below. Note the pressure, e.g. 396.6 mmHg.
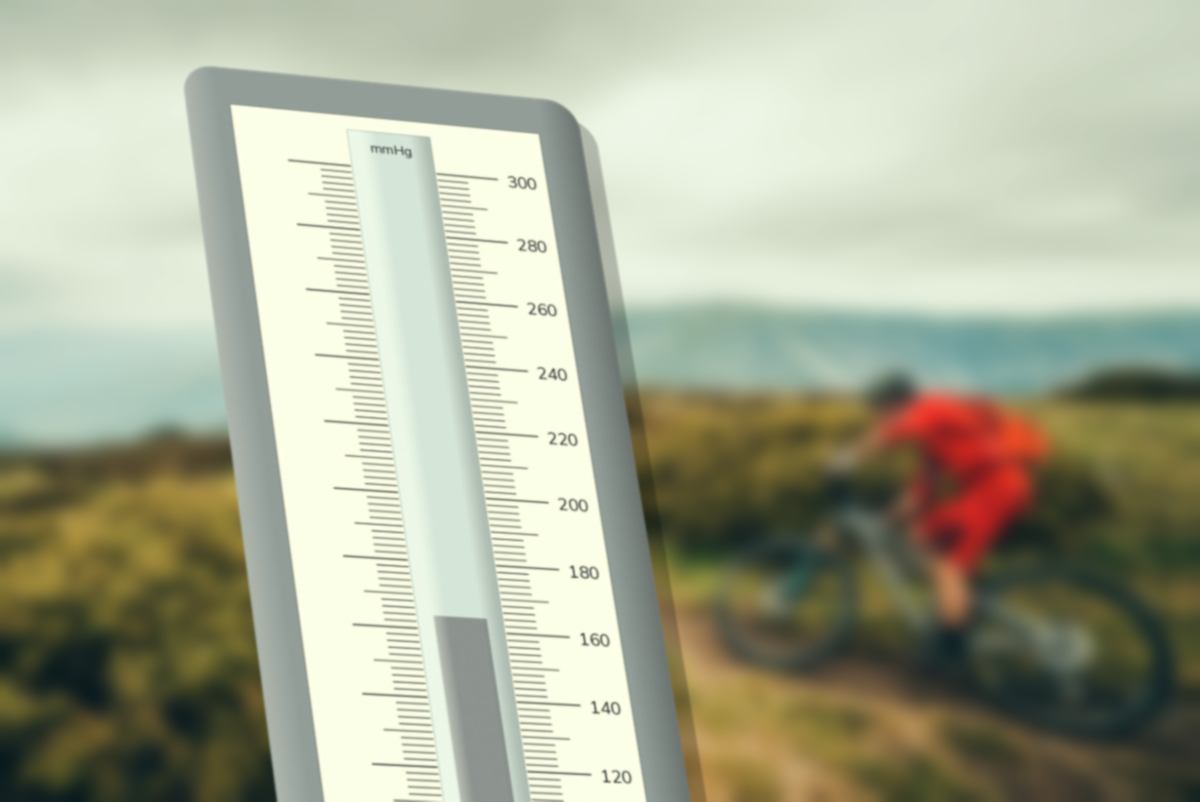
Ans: 164 mmHg
